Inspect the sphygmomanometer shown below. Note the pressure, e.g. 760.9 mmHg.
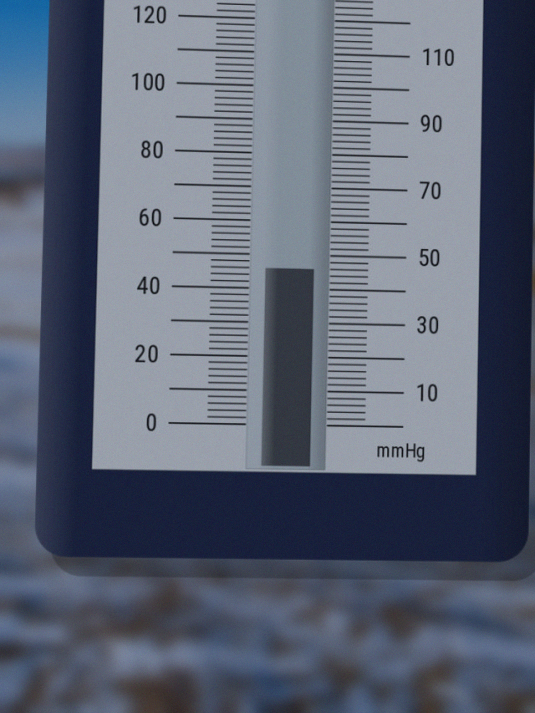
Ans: 46 mmHg
